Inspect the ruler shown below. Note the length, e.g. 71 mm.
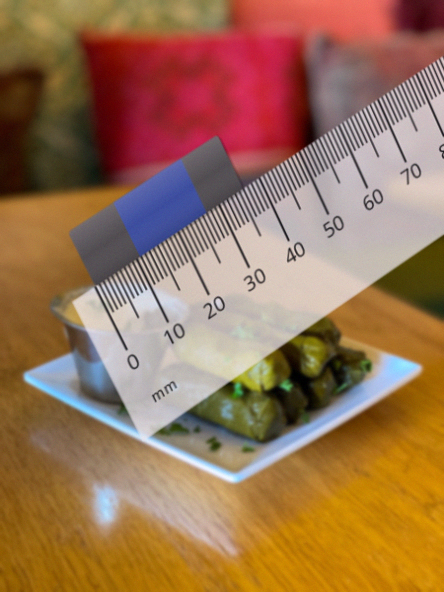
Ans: 36 mm
